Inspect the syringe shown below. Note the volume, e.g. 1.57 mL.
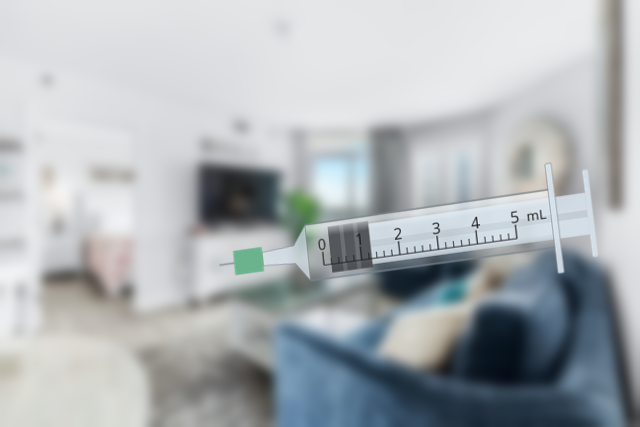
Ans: 0.2 mL
